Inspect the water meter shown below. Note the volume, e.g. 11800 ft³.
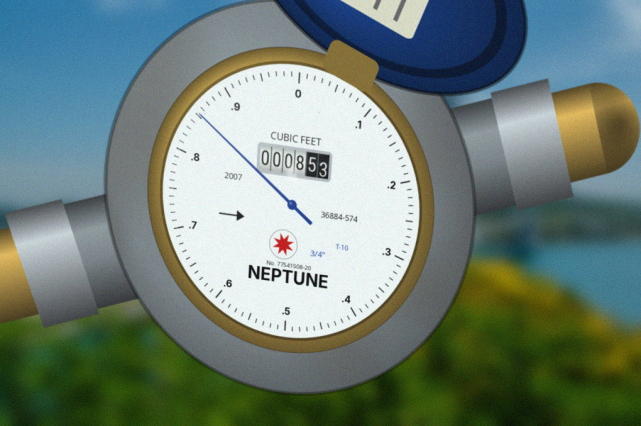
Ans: 852.85 ft³
